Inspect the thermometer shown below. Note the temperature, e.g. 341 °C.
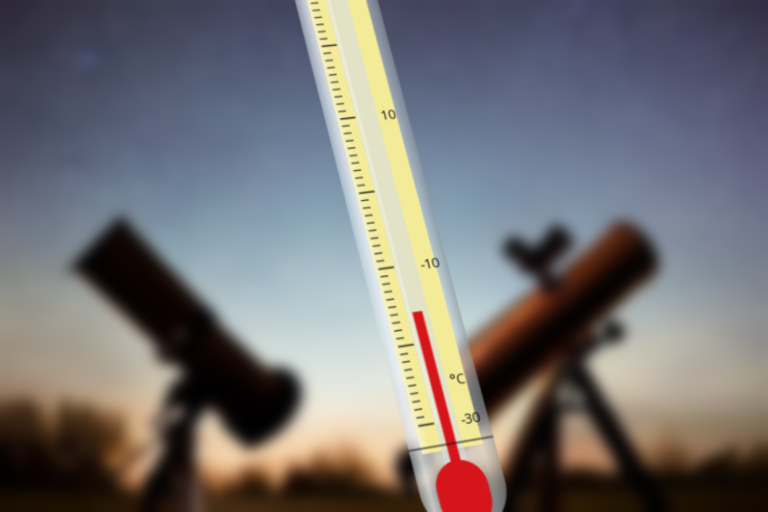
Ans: -16 °C
